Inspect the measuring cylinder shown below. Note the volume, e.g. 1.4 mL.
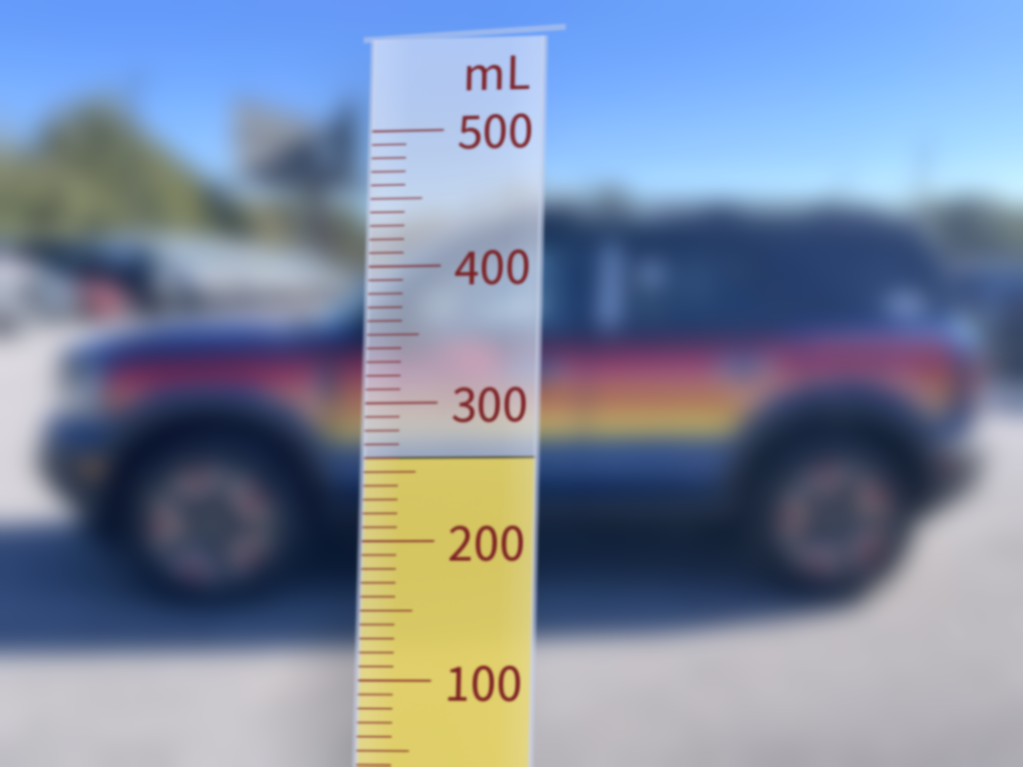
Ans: 260 mL
